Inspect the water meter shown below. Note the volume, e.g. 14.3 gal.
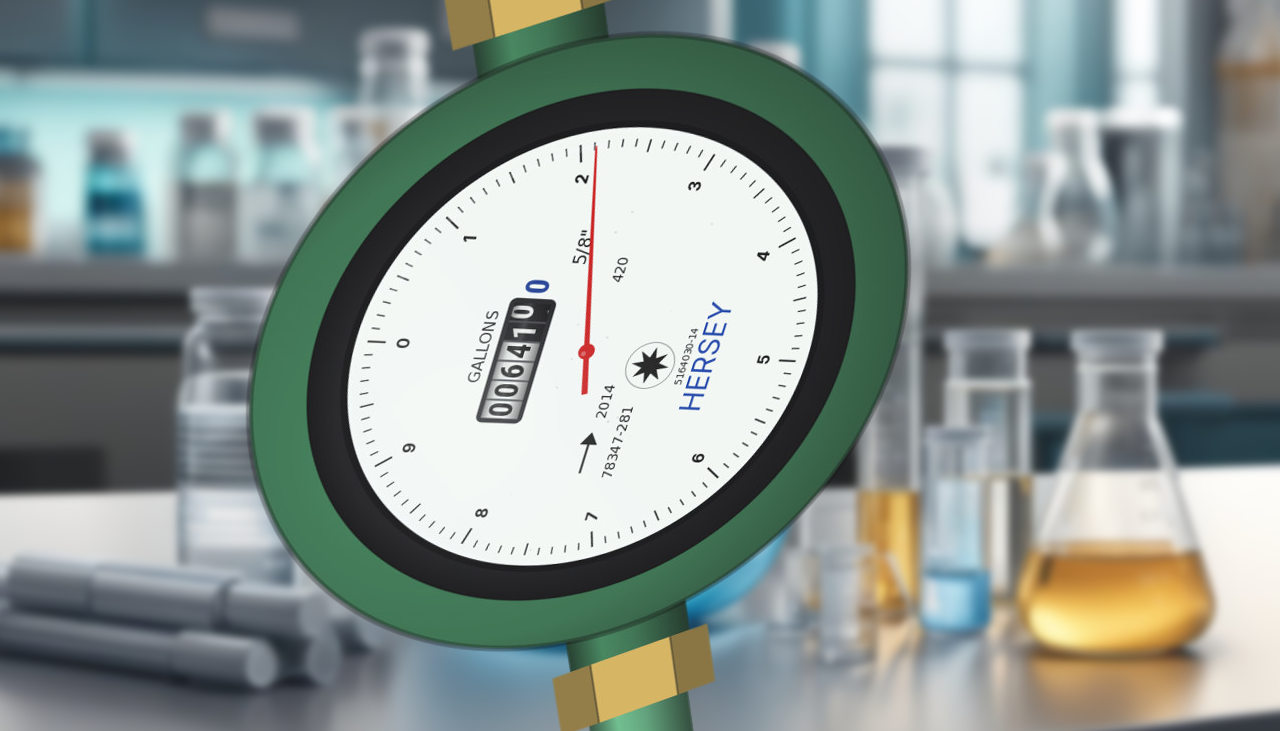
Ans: 64102.1 gal
